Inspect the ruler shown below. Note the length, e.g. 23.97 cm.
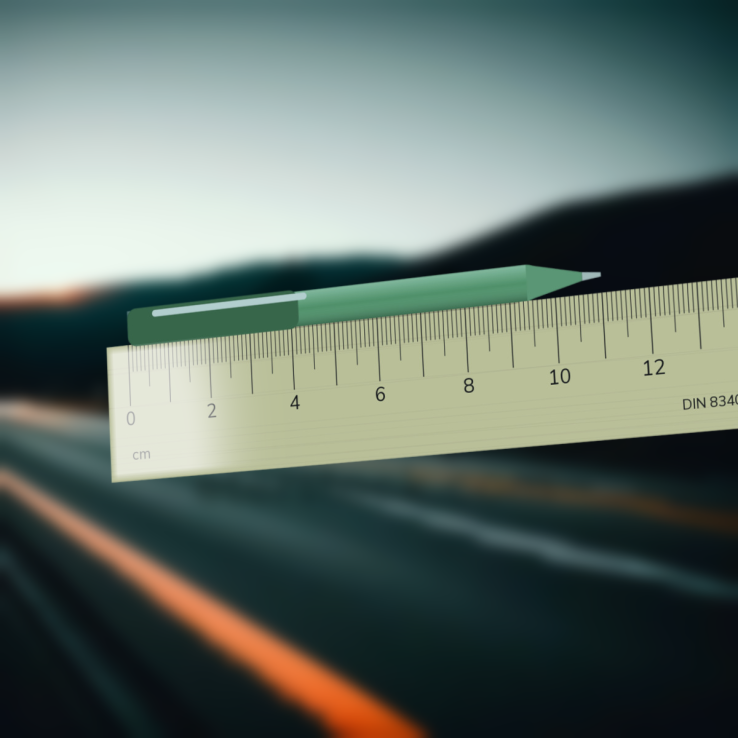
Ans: 11 cm
